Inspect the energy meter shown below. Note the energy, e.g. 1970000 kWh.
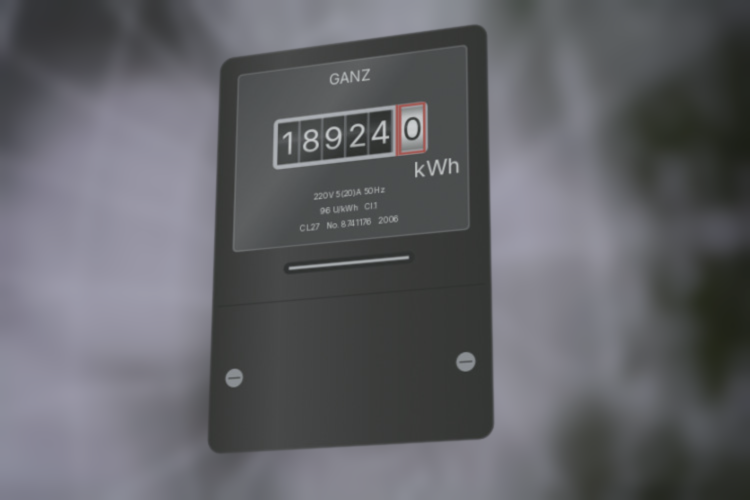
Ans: 18924.0 kWh
